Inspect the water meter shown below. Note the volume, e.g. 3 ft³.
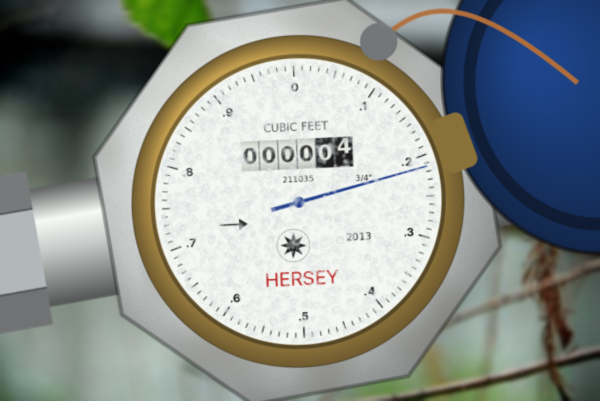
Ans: 4.21 ft³
